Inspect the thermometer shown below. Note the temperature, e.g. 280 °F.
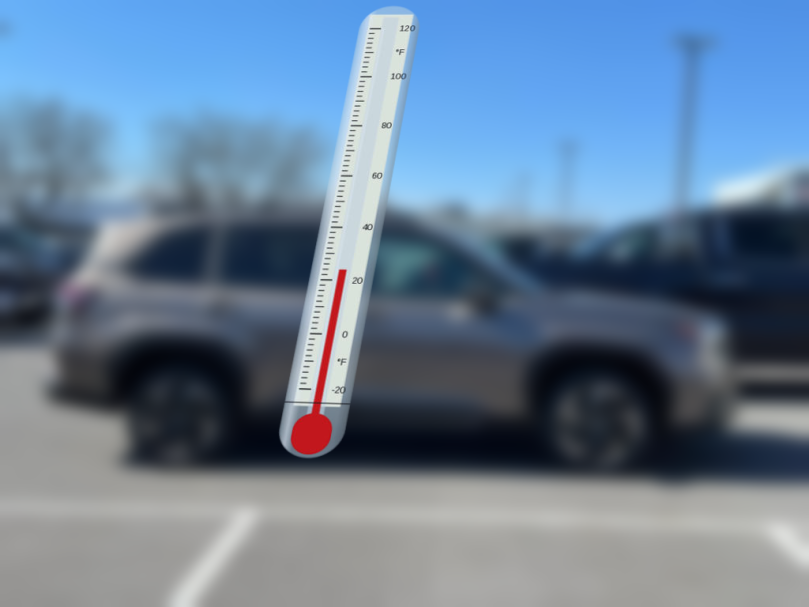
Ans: 24 °F
